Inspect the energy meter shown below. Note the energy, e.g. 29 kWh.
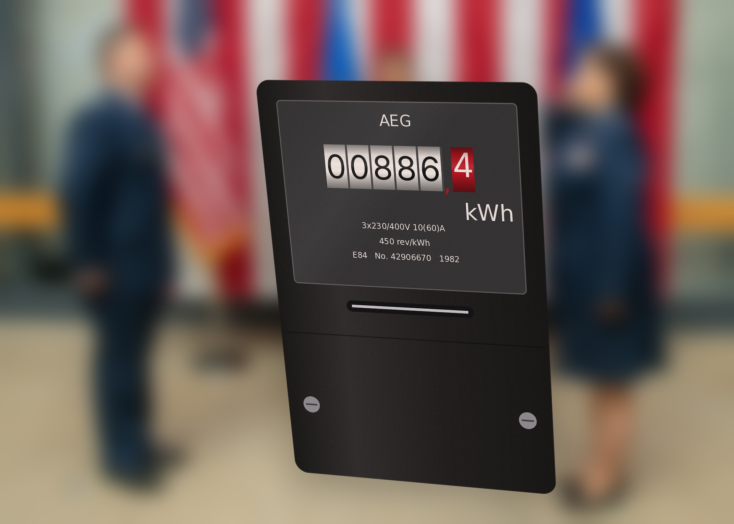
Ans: 886.4 kWh
